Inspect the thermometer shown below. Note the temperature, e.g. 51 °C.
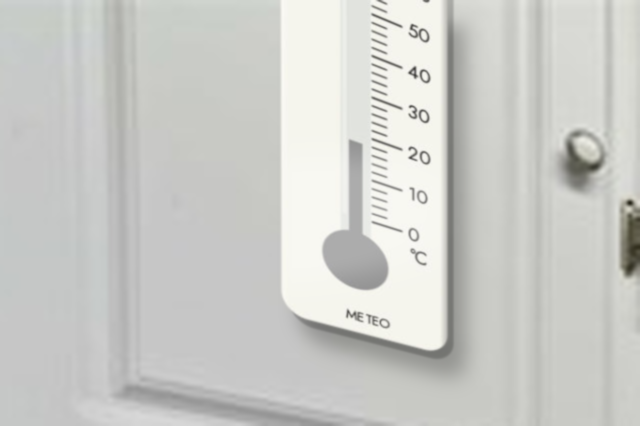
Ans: 18 °C
